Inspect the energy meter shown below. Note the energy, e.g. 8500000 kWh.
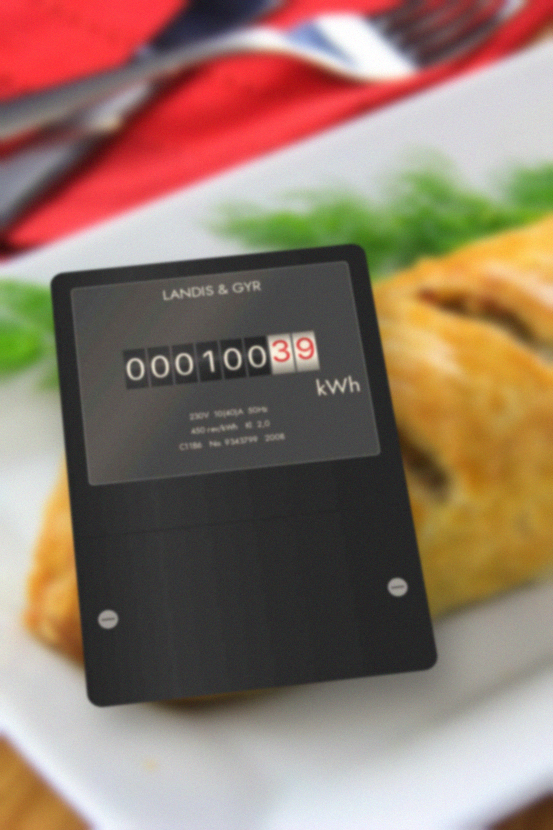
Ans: 100.39 kWh
